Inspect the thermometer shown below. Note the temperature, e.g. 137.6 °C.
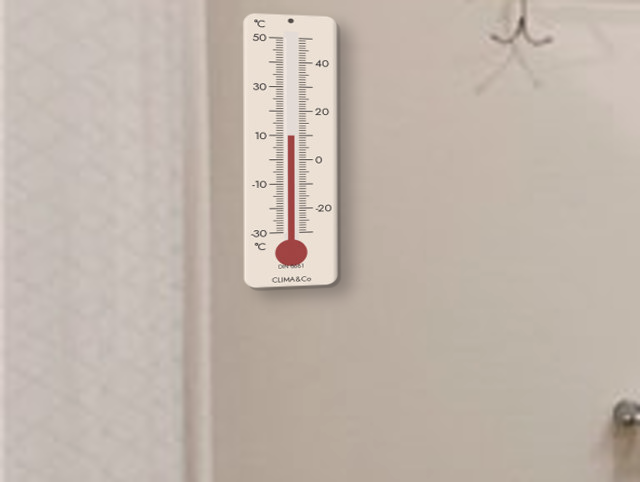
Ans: 10 °C
